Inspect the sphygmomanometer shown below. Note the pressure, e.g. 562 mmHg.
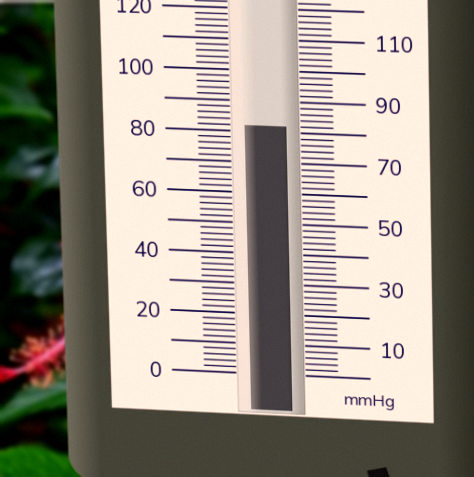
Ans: 82 mmHg
